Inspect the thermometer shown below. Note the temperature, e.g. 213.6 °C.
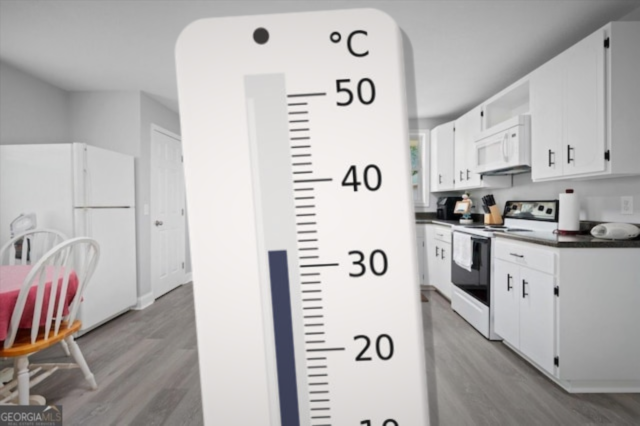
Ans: 32 °C
